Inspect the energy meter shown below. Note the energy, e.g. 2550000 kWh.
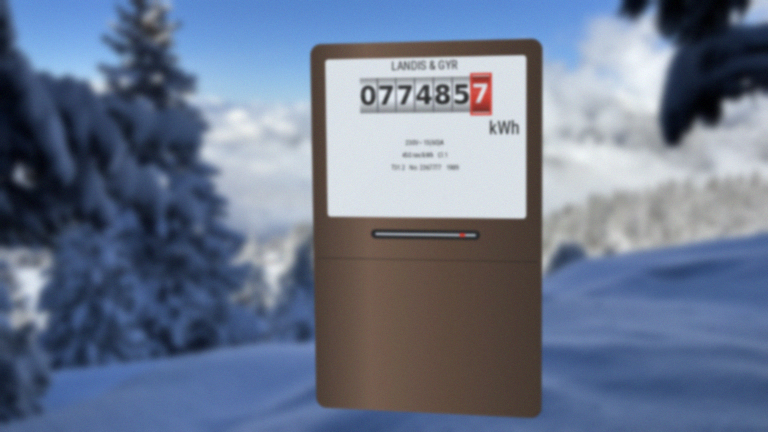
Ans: 77485.7 kWh
